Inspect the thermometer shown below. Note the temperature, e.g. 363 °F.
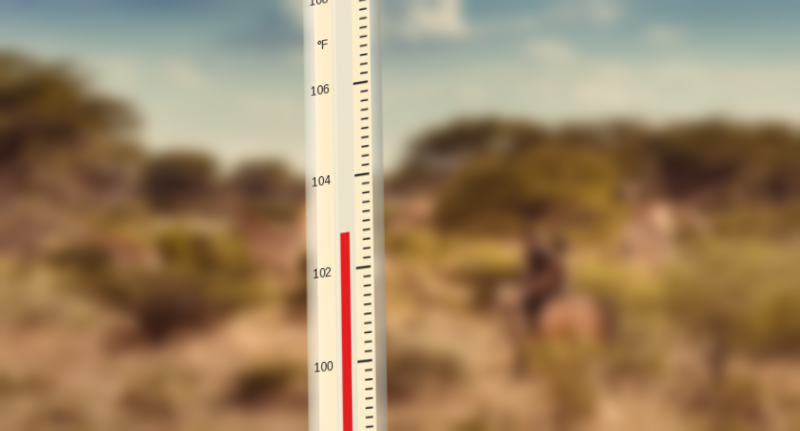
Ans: 102.8 °F
